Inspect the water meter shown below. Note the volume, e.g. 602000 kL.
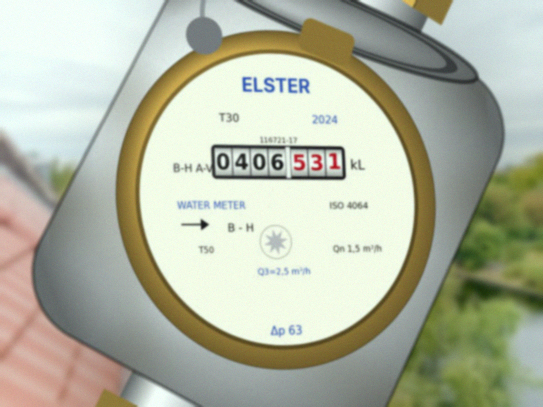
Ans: 406.531 kL
